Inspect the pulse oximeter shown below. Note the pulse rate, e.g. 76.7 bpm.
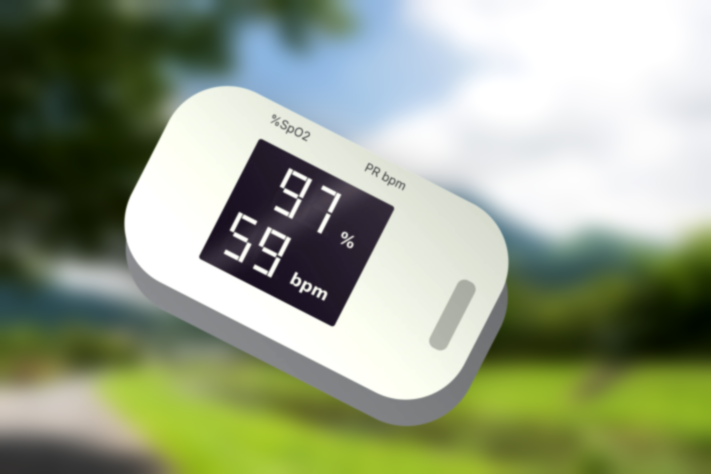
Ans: 59 bpm
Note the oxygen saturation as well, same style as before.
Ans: 97 %
